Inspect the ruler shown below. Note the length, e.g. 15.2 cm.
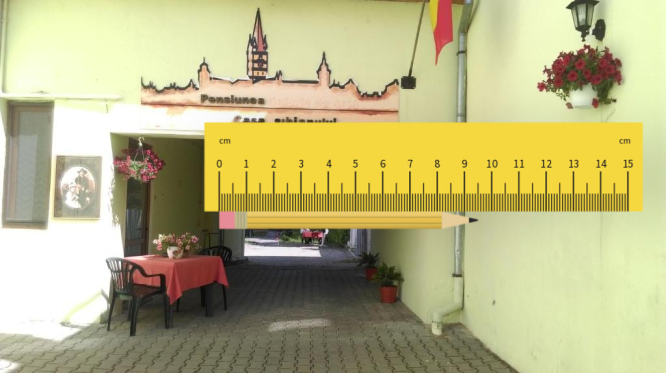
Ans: 9.5 cm
